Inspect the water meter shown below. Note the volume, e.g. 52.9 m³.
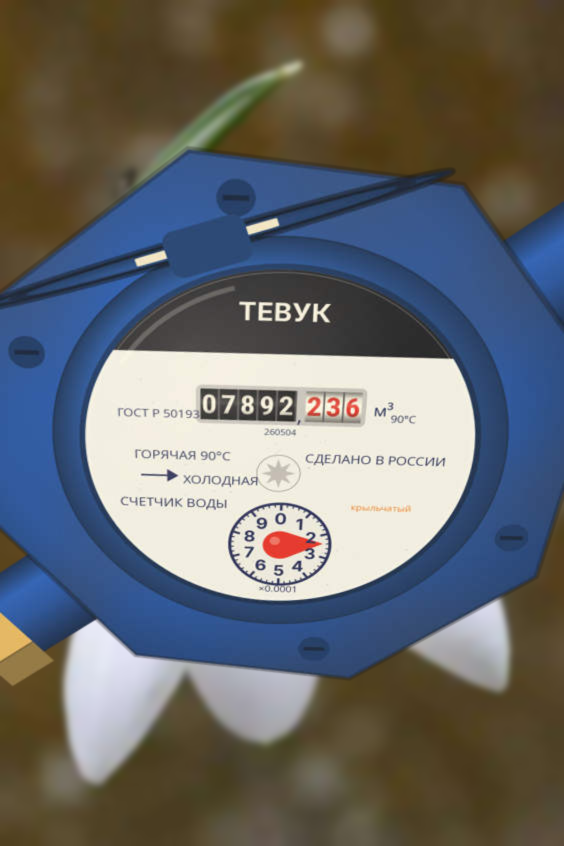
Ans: 7892.2362 m³
